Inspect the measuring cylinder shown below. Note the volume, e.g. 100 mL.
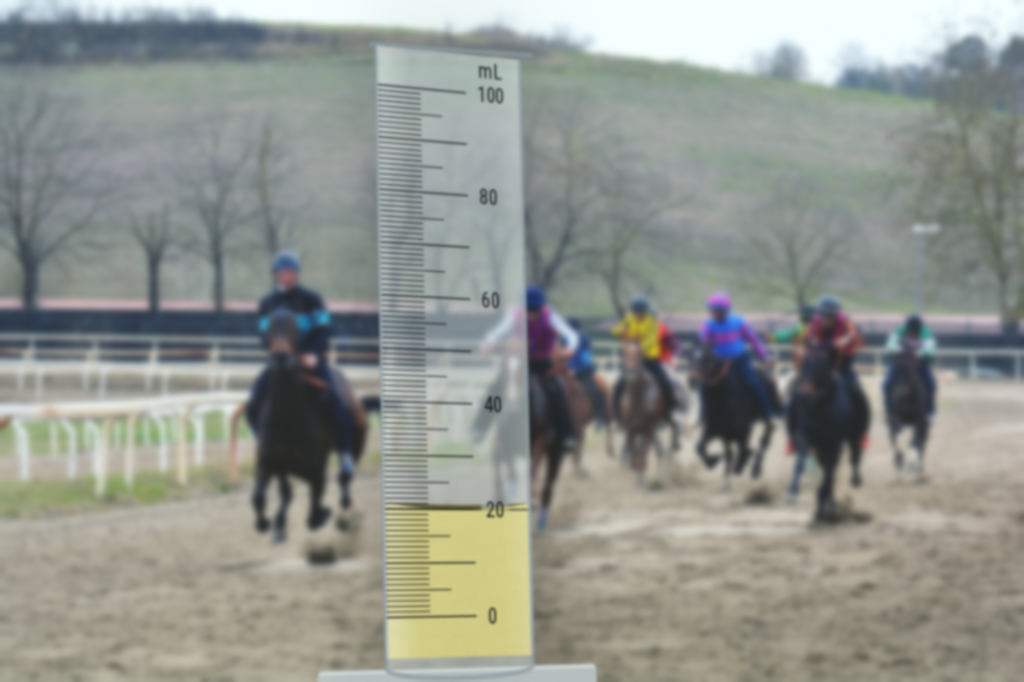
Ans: 20 mL
